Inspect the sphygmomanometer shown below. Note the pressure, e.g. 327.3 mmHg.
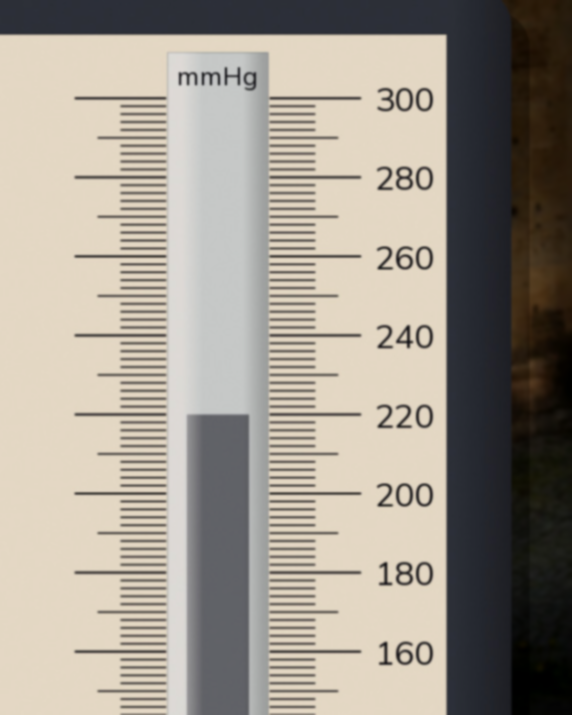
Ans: 220 mmHg
